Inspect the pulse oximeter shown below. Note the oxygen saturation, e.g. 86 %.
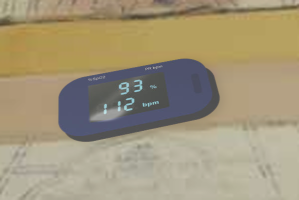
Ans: 93 %
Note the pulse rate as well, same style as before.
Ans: 112 bpm
